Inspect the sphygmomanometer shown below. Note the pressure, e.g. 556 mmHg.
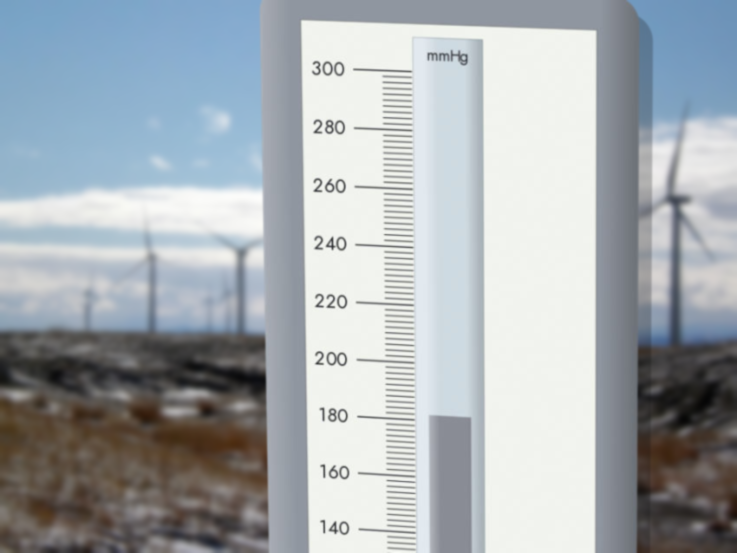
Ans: 182 mmHg
